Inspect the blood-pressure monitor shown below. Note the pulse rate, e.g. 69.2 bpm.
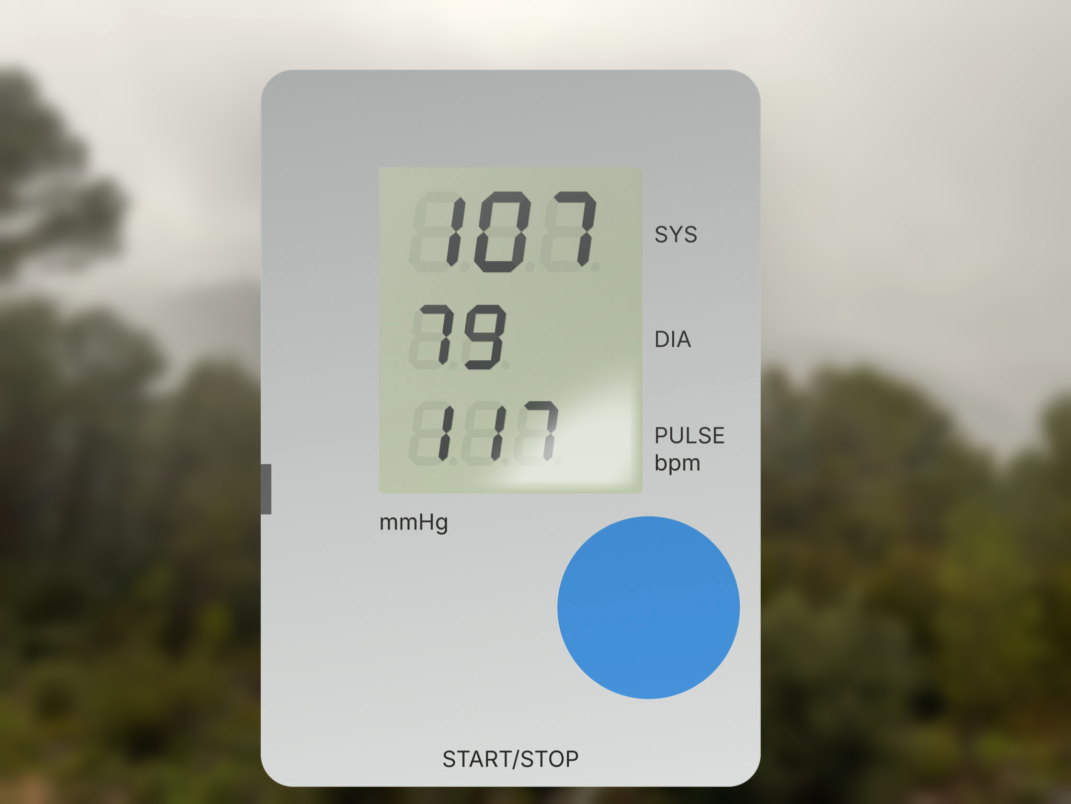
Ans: 117 bpm
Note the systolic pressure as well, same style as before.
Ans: 107 mmHg
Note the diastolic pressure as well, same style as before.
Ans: 79 mmHg
